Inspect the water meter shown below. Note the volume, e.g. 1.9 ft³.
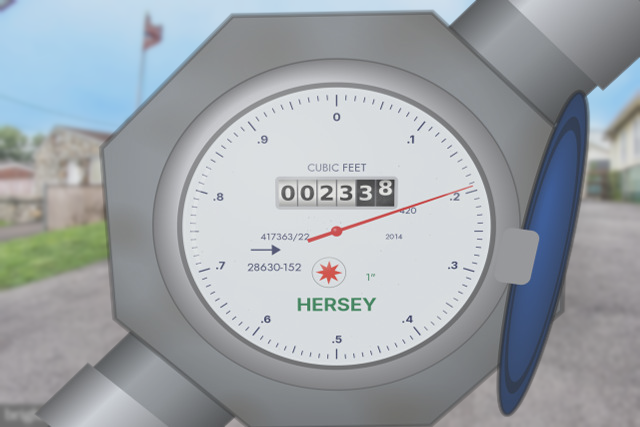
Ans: 2338.19 ft³
